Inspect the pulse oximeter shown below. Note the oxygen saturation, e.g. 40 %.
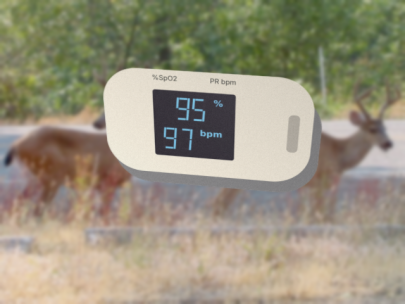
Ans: 95 %
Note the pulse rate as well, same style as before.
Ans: 97 bpm
